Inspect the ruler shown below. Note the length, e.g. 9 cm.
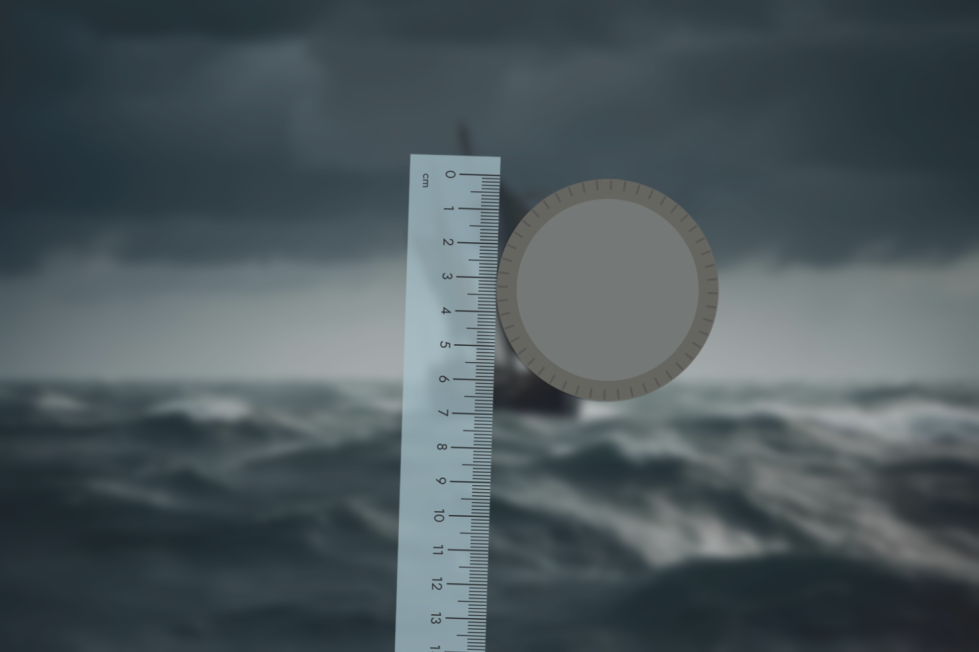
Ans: 6.5 cm
